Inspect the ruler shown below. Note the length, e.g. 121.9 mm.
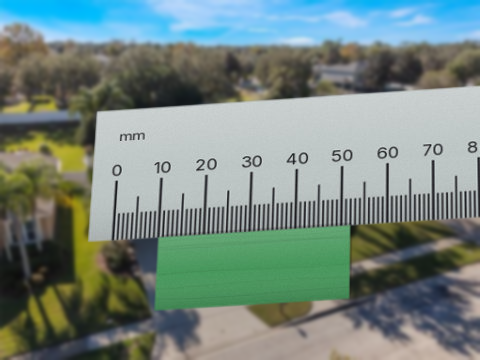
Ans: 42 mm
